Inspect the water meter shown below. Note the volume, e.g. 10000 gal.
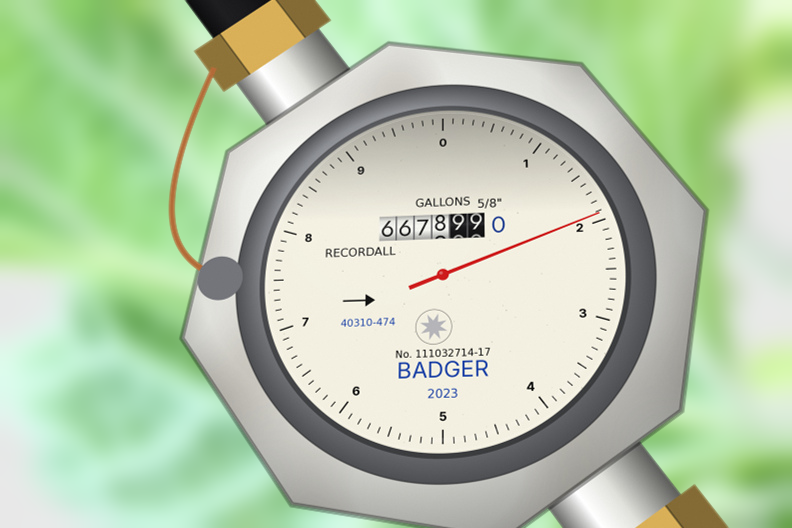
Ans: 6678991.9 gal
